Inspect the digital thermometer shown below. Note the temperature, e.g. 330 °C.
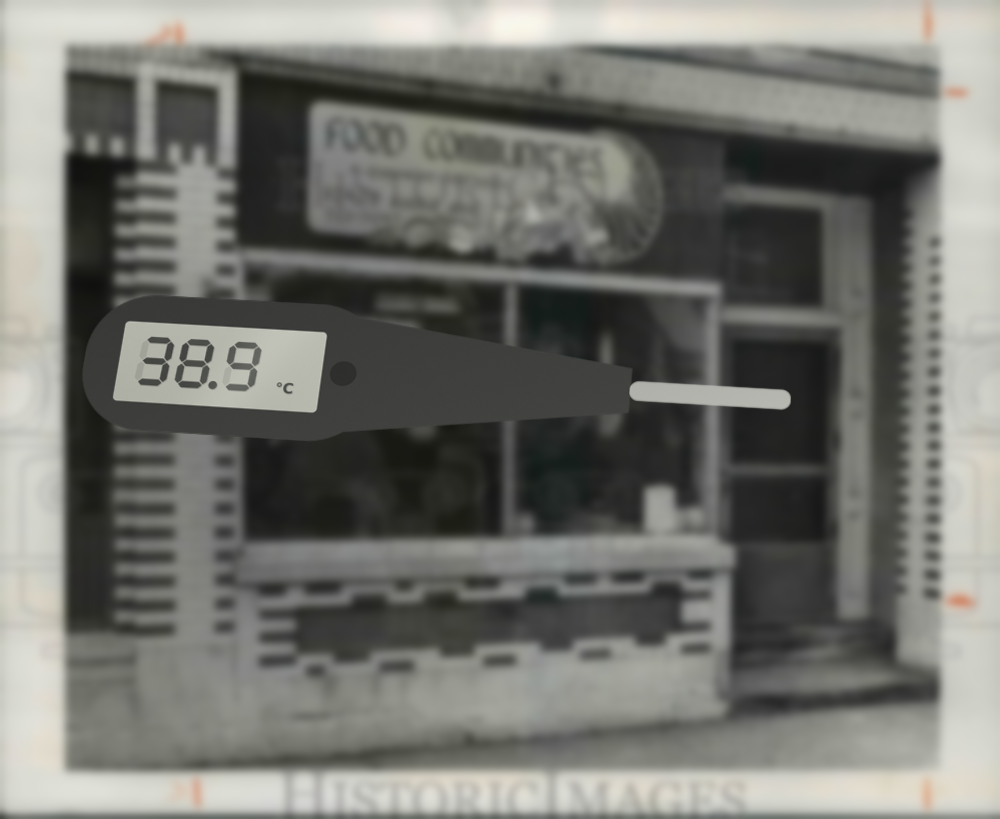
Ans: 38.9 °C
